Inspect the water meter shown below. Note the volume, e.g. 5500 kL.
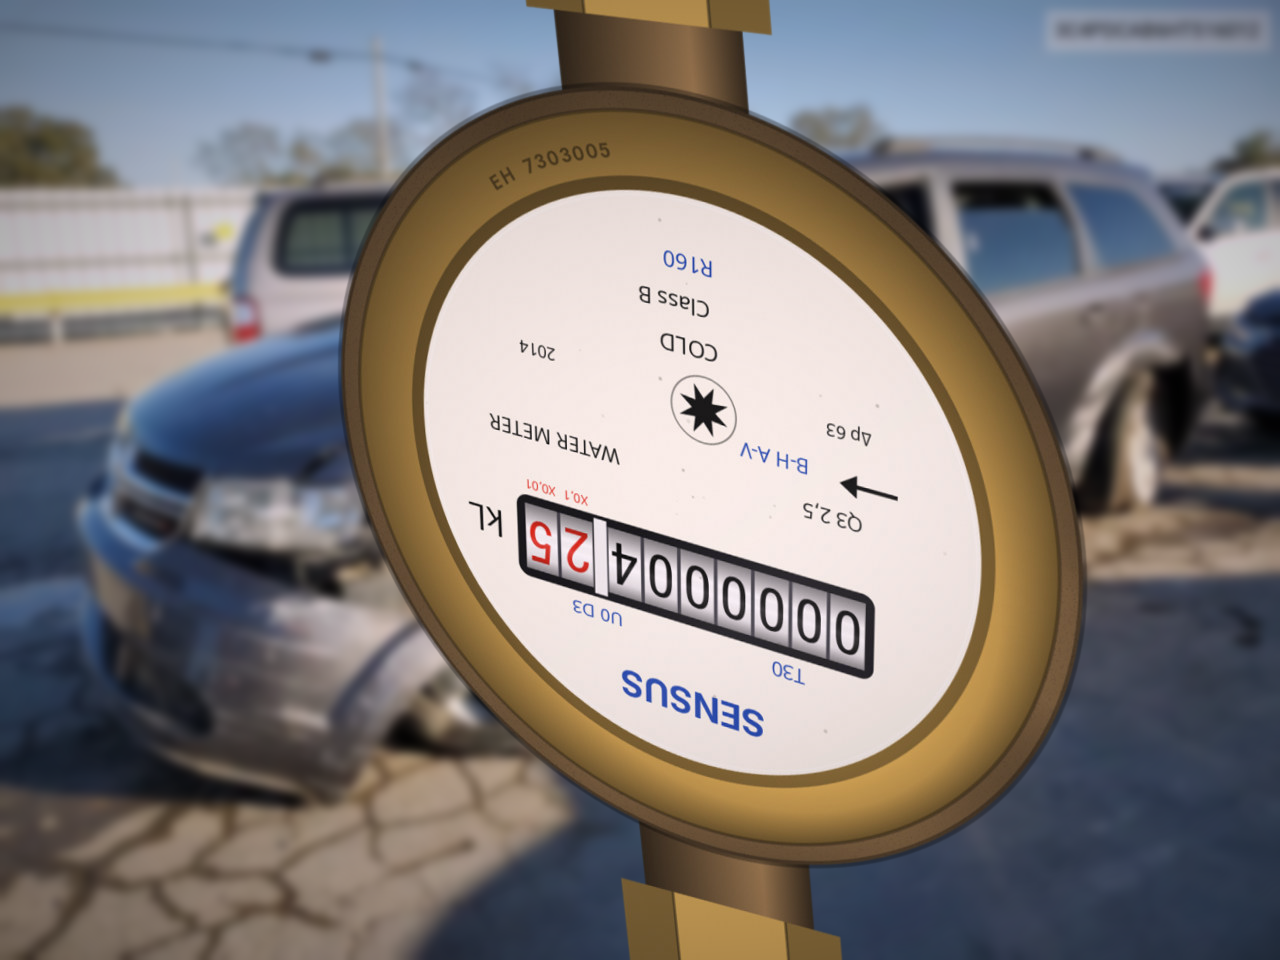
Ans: 4.25 kL
